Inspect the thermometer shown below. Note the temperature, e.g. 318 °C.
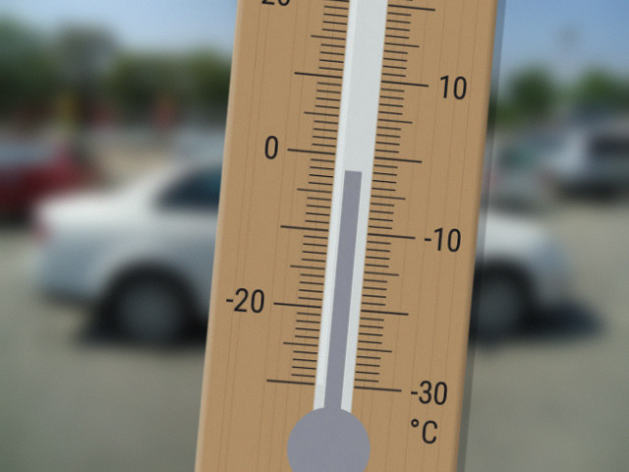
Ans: -2 °C
